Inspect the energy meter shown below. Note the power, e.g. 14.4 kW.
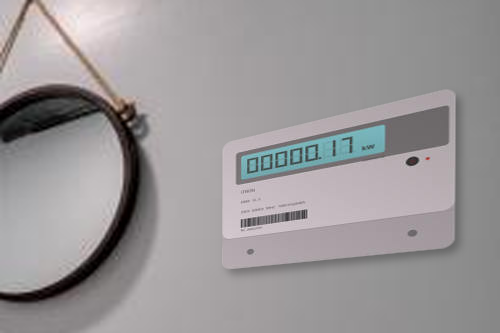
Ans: 0.17 kW
